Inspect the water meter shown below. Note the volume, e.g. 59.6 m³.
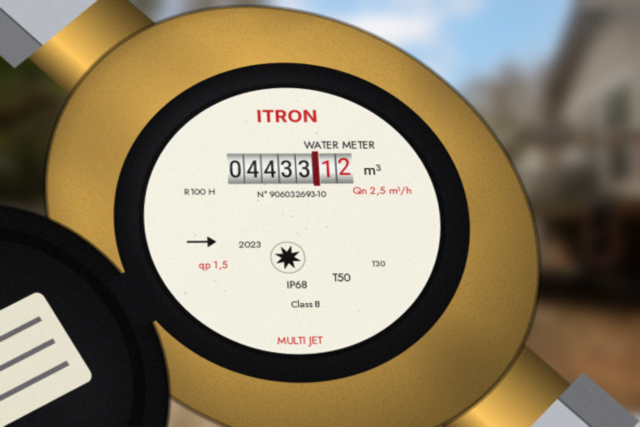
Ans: 4433.12 m³
